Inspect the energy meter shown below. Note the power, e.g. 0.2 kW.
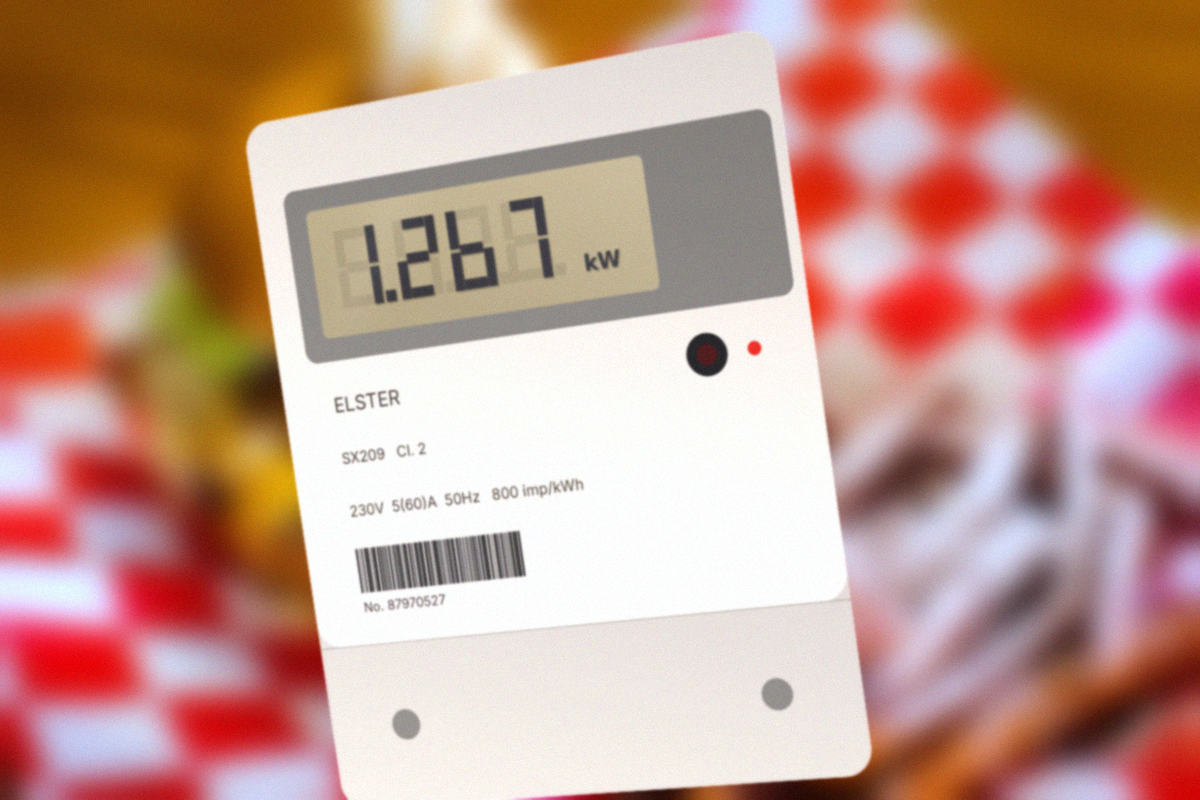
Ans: 1.267 kW
